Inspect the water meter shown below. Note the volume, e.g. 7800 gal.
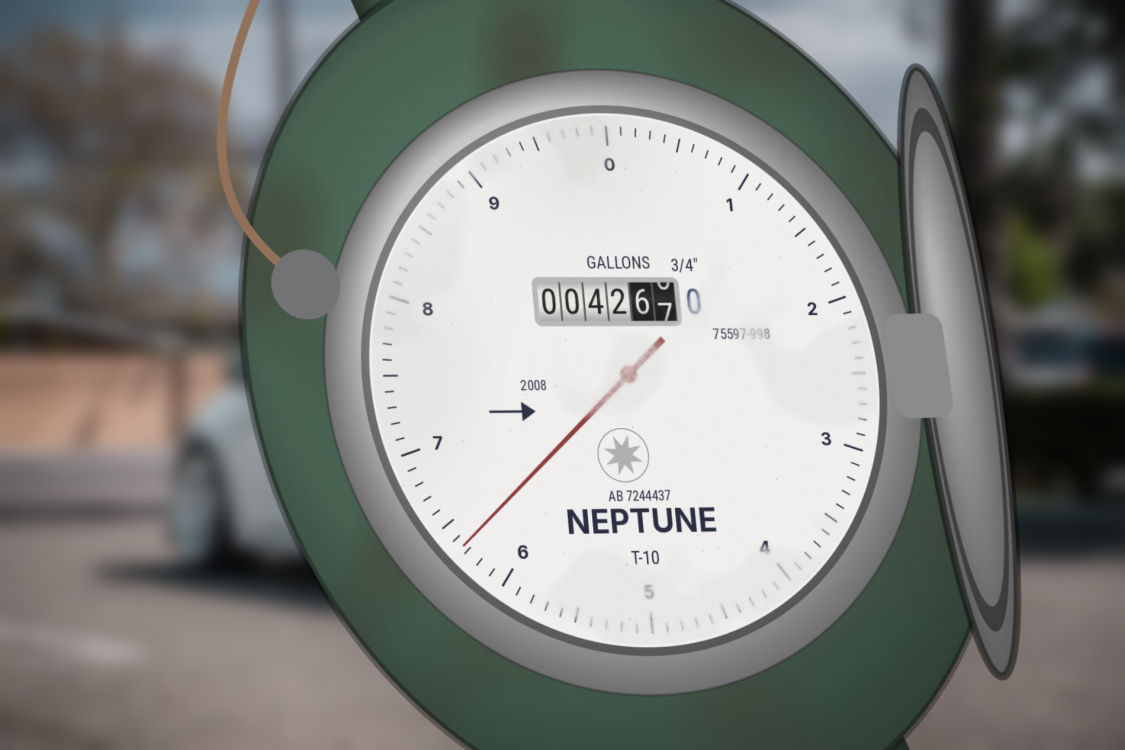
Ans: 42666.3 gal
